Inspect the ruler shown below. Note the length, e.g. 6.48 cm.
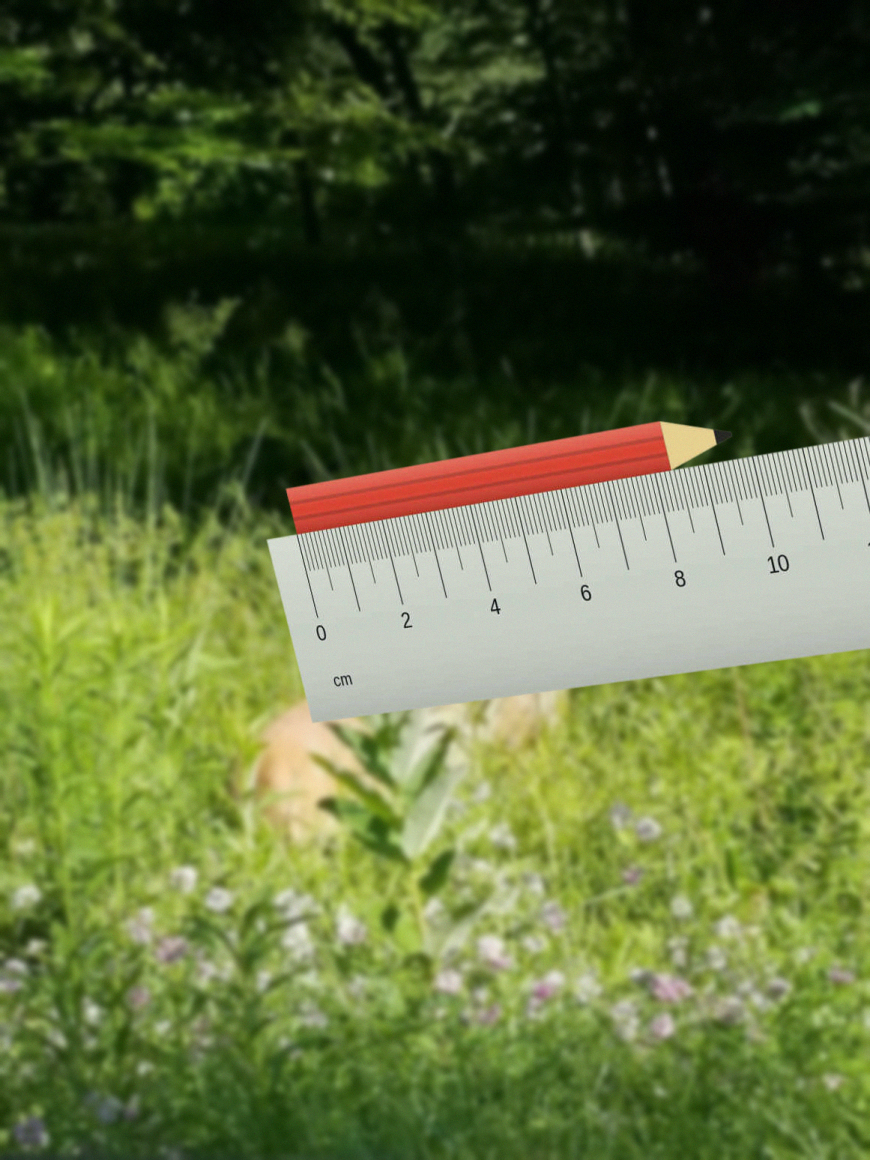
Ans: 9.7 cm
